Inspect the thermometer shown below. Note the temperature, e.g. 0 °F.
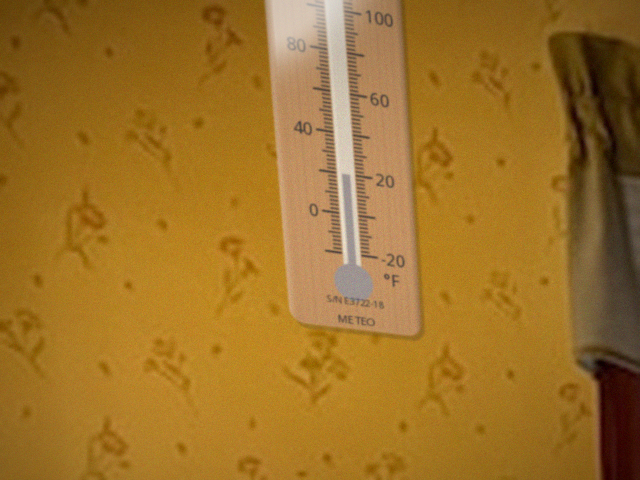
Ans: 20 °F
